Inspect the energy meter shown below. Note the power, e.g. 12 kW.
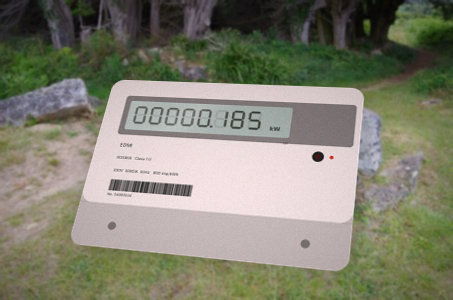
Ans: 0.185 kW
